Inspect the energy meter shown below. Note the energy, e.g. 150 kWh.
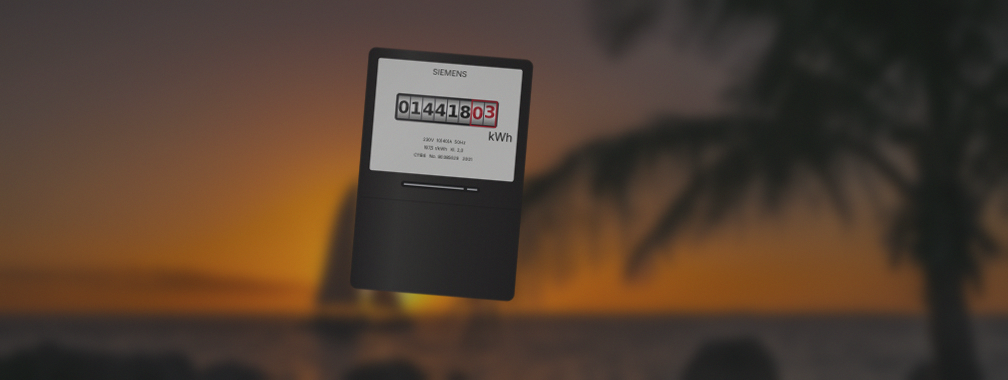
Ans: 14418.03 kWh
